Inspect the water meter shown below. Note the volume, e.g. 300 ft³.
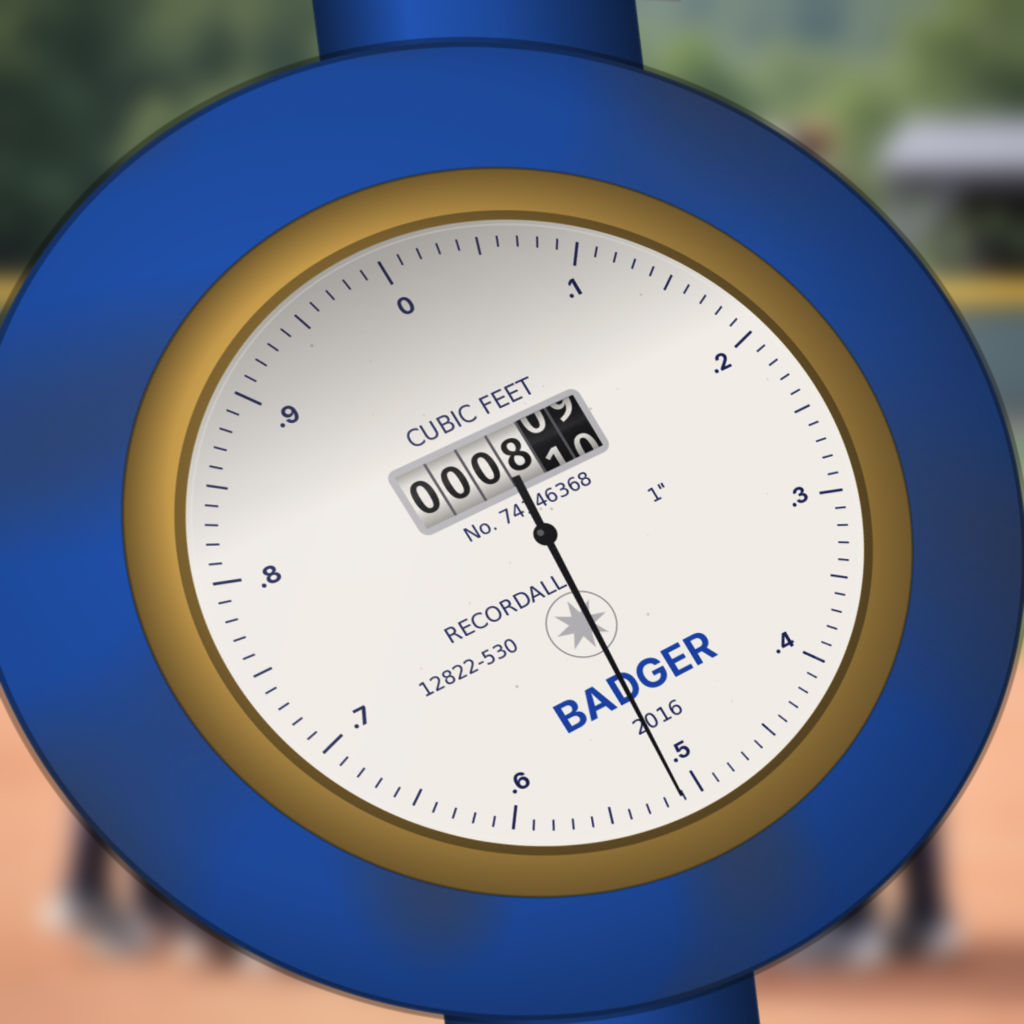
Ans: 809.51 ft³
